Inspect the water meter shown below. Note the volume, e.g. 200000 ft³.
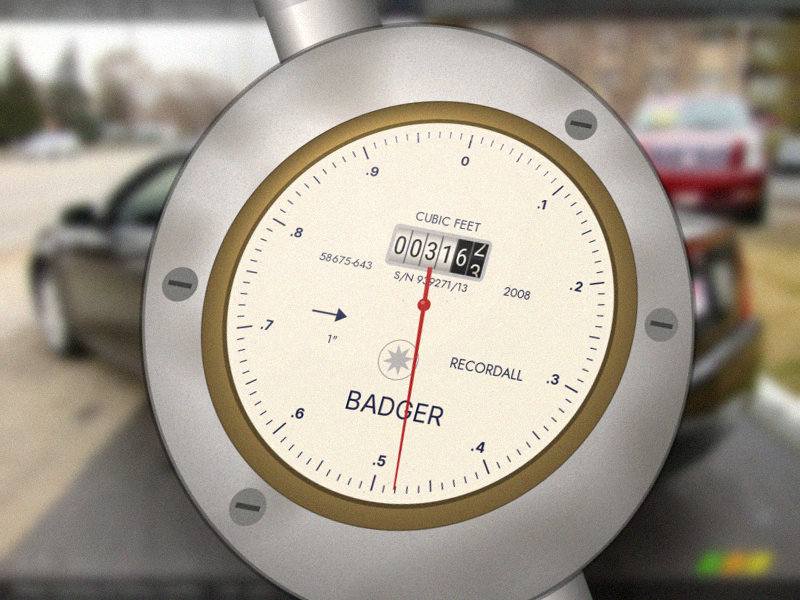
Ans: 3162.48 ft³
